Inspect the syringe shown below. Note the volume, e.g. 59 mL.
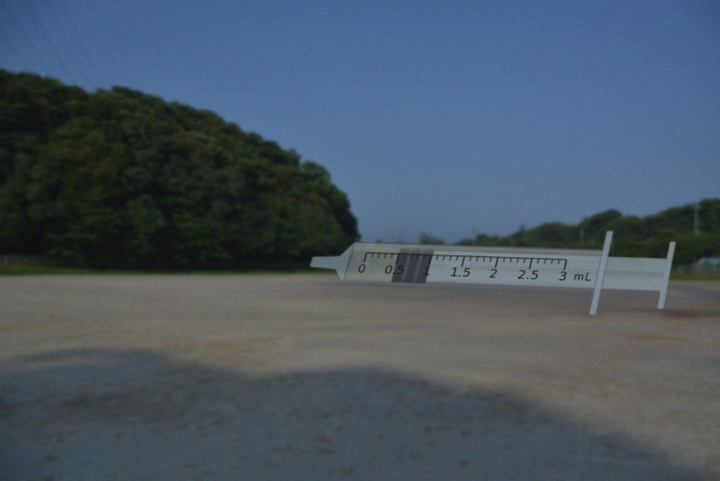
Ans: 0.5 mL
